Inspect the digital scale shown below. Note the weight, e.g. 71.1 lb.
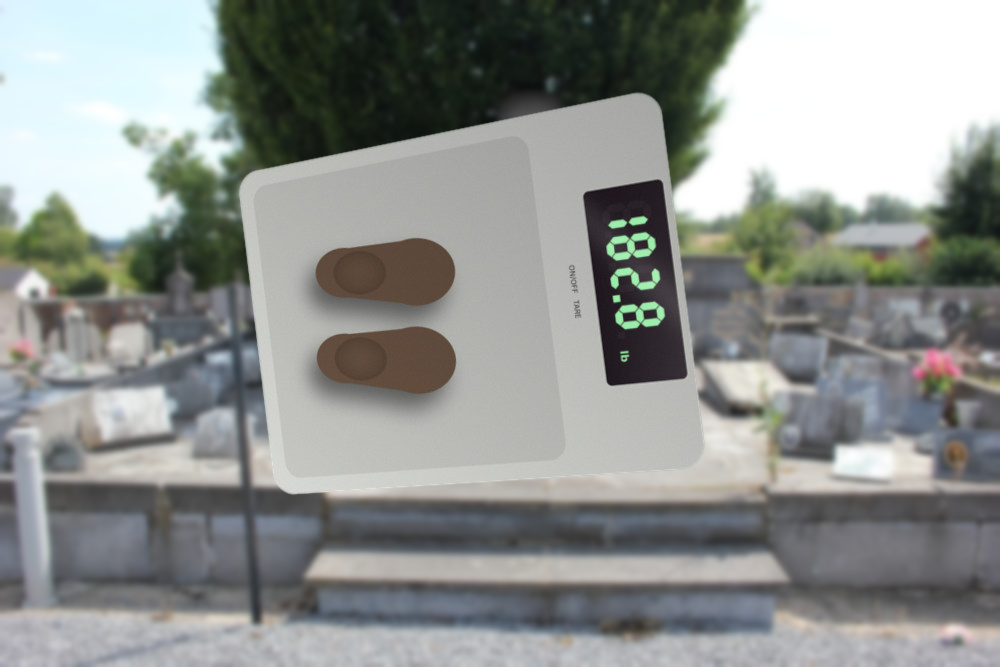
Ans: 182.8 lb
